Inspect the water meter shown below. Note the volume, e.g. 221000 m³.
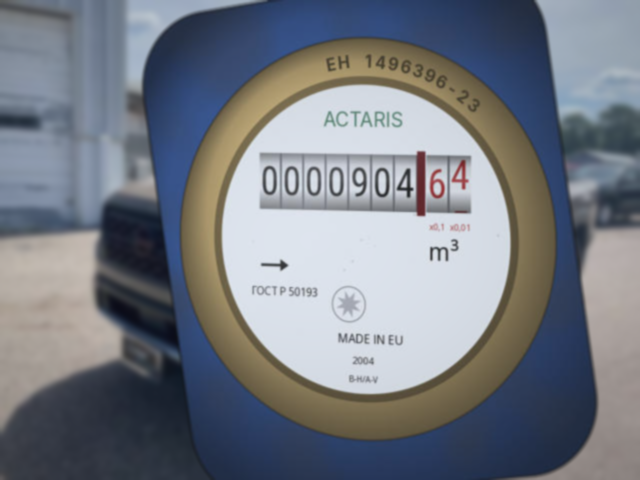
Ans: 904.64 m³
